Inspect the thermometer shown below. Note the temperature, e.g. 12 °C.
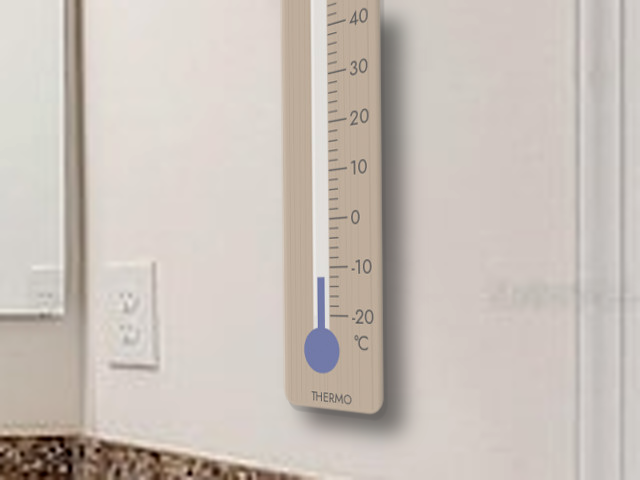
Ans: -12 °C
